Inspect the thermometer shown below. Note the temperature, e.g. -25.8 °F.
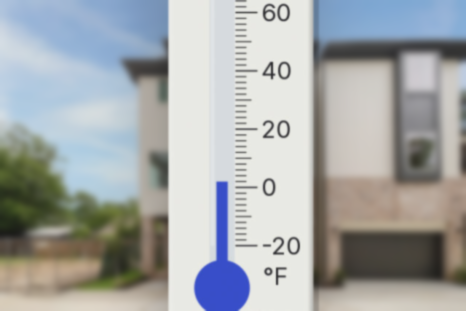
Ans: 2 °F
